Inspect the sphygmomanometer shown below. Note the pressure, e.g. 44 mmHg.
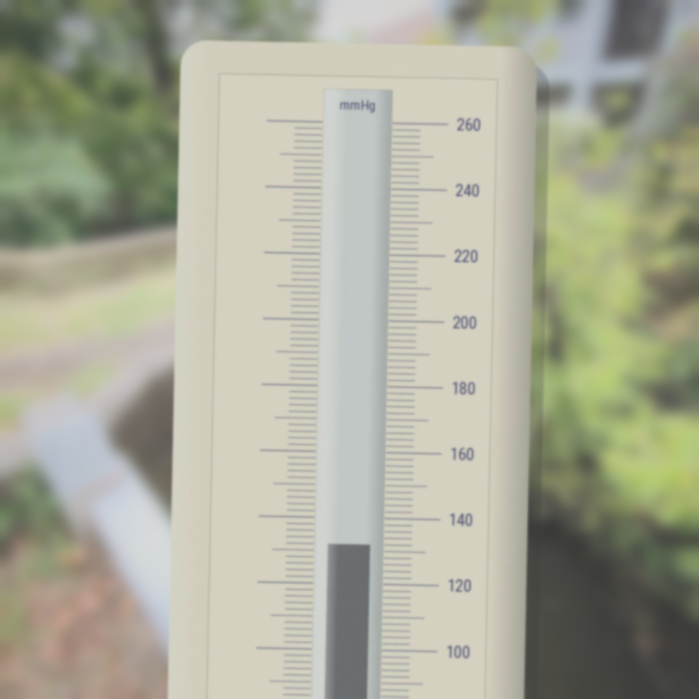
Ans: 132 mmHg
